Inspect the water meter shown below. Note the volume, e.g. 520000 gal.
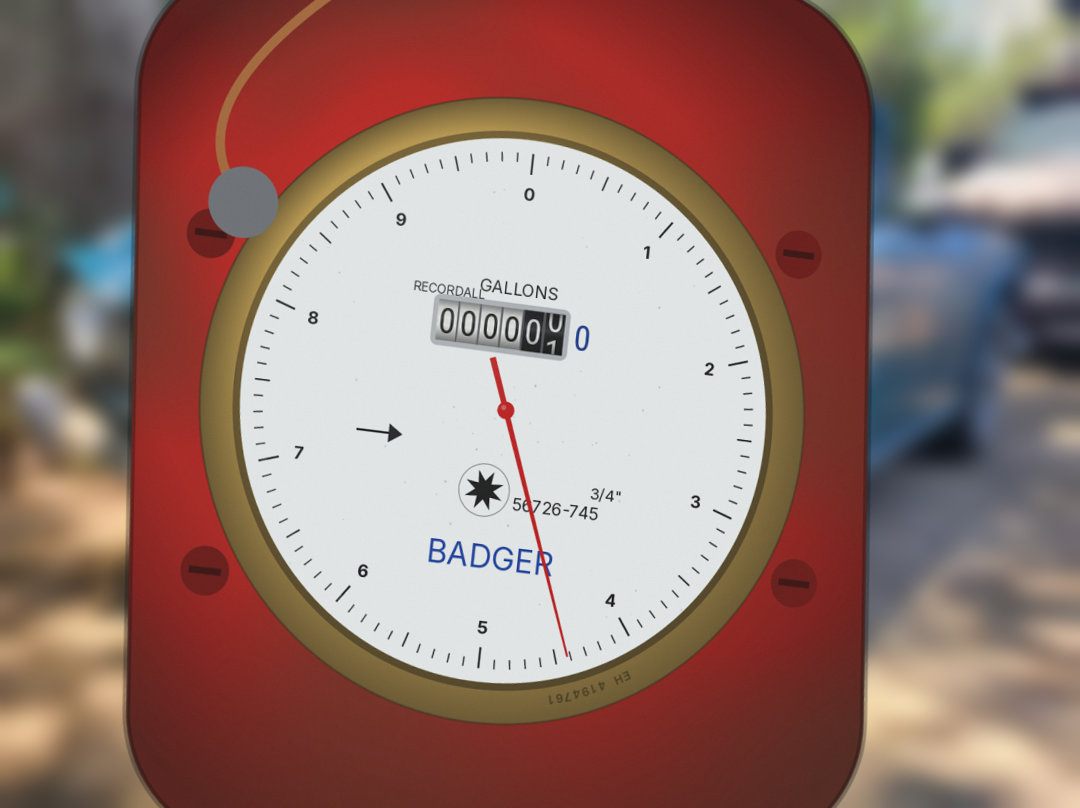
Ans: 4.4 gal
